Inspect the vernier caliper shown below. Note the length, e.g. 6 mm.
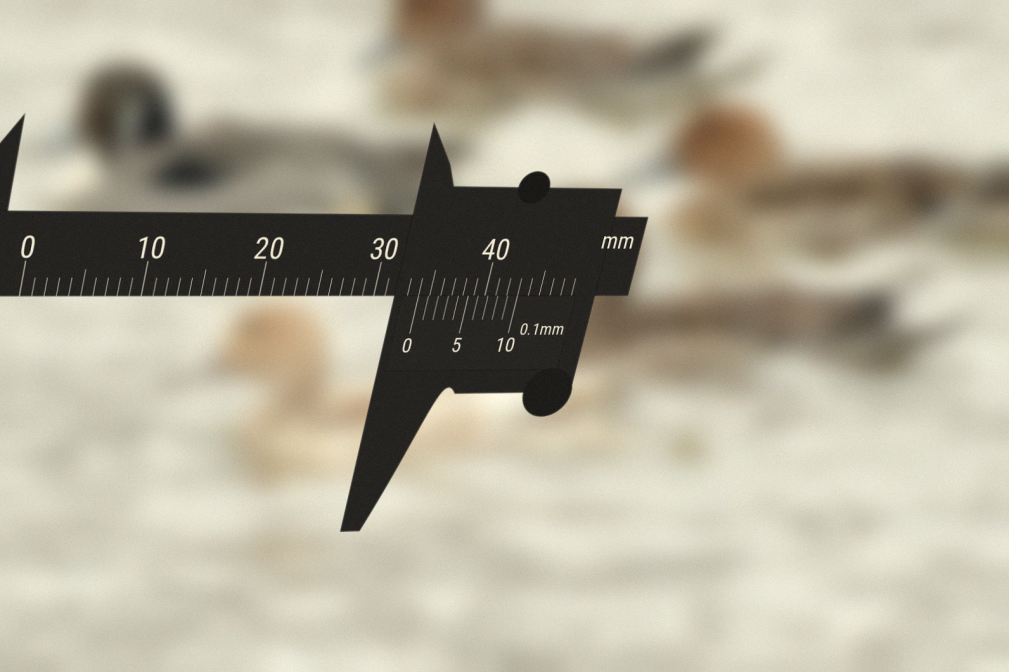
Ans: 34.0 mm
